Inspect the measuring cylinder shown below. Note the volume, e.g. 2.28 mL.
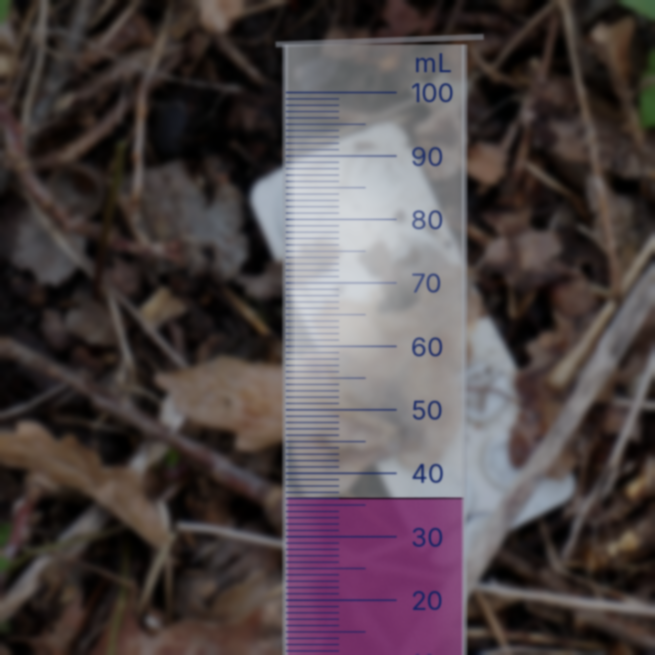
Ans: 36 mL
